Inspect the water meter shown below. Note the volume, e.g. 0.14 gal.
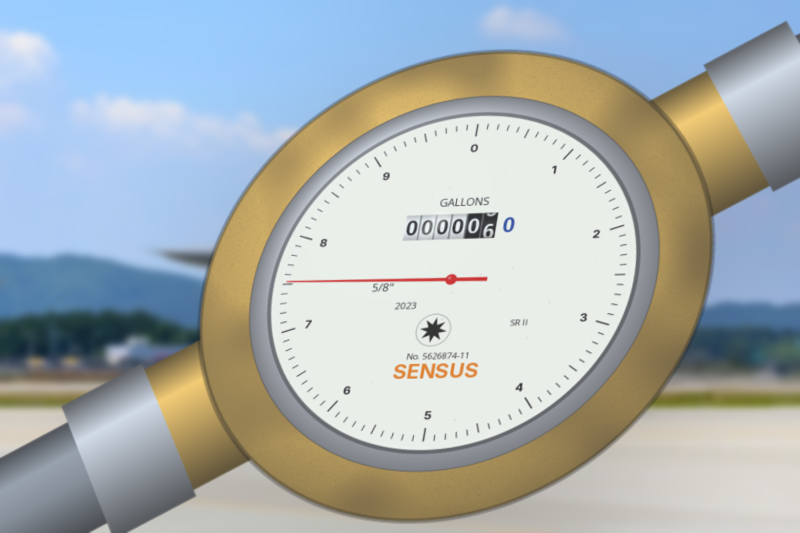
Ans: 57.5 gal
